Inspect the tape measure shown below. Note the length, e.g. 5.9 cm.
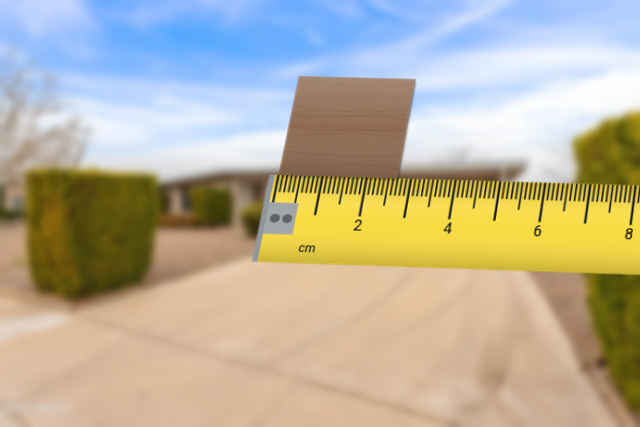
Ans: 2.7 cm
